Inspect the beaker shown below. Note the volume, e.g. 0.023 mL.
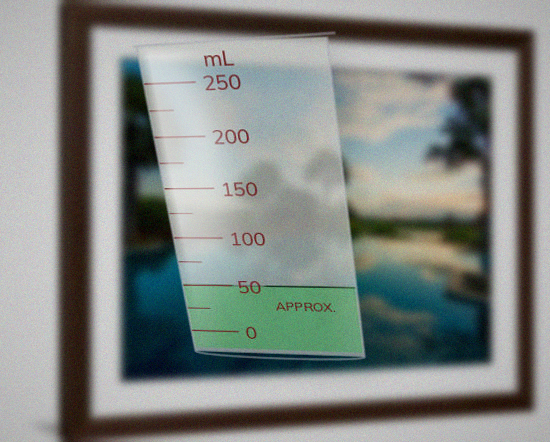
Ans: 50 mL
